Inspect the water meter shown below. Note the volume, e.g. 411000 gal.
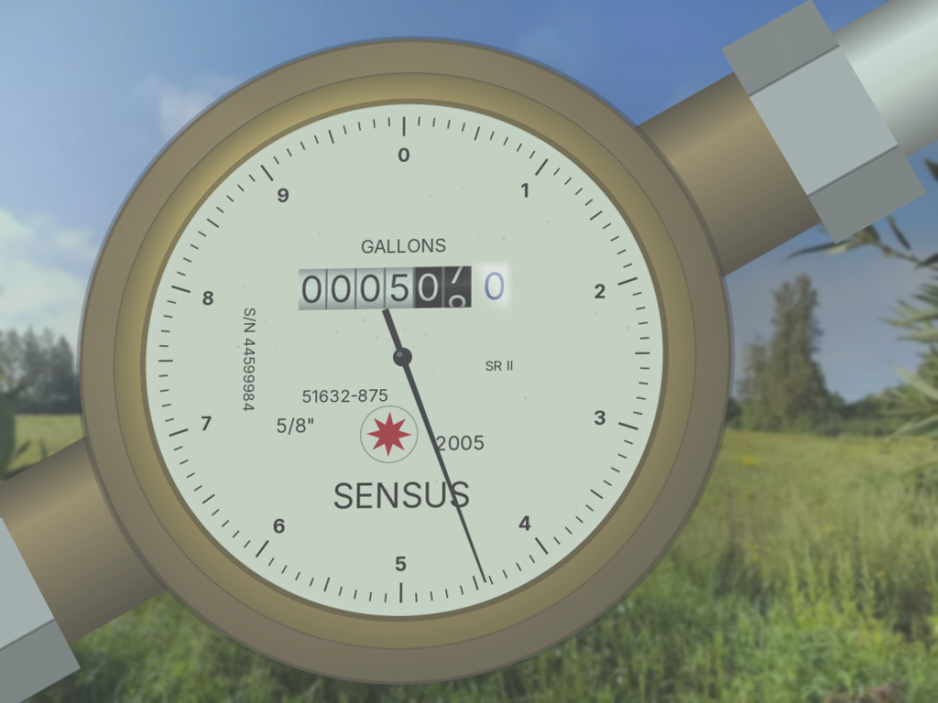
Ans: 5074.4 gal
